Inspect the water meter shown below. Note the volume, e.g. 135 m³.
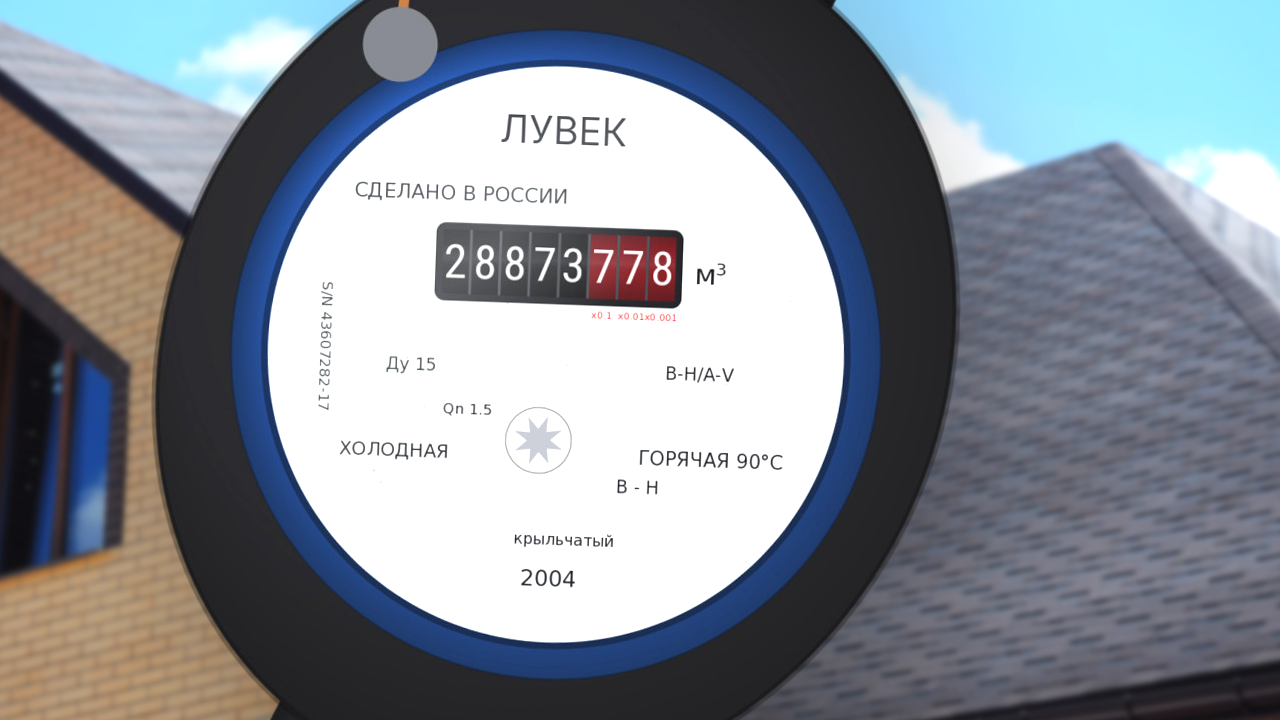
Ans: 28873.778 m³
